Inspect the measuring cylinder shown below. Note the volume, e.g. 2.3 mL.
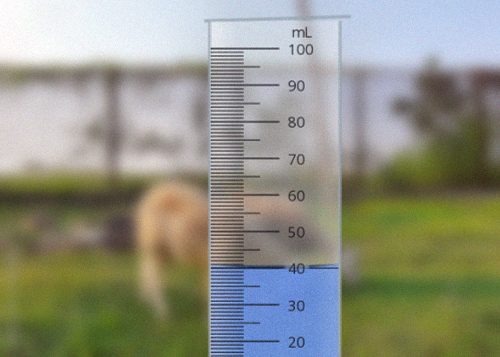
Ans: 40 mL
